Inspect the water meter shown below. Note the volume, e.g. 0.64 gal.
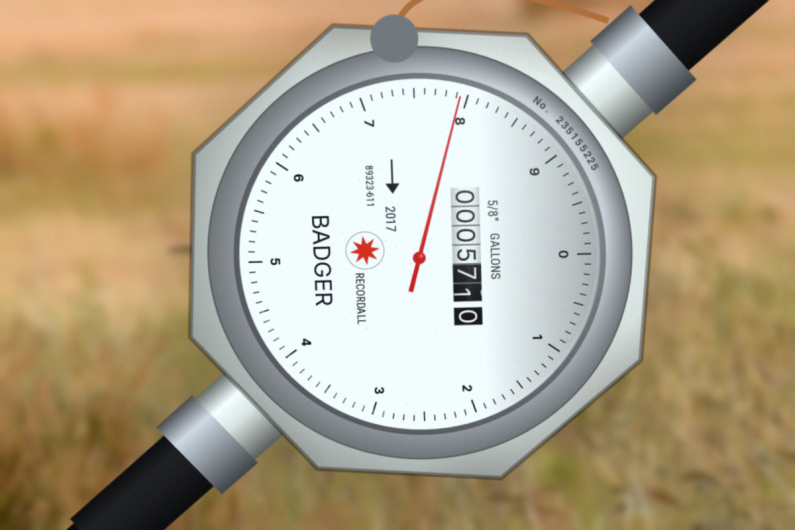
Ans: 5707.9 gal
